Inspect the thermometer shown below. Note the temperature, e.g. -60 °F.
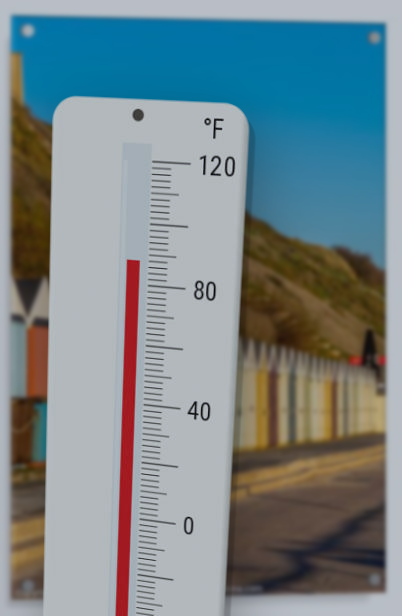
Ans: 88 °F
